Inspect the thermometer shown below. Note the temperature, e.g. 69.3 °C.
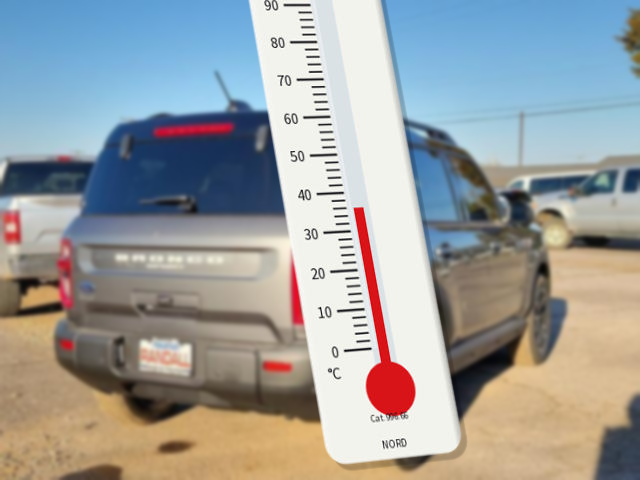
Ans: 36 °C
